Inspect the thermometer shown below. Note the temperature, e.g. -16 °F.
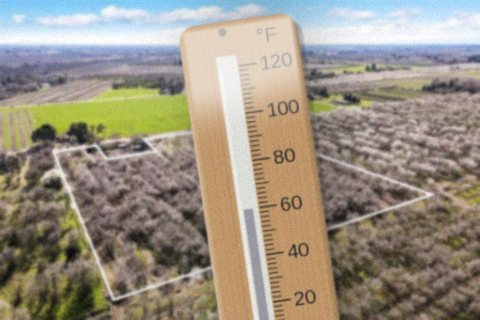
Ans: 60 °F
